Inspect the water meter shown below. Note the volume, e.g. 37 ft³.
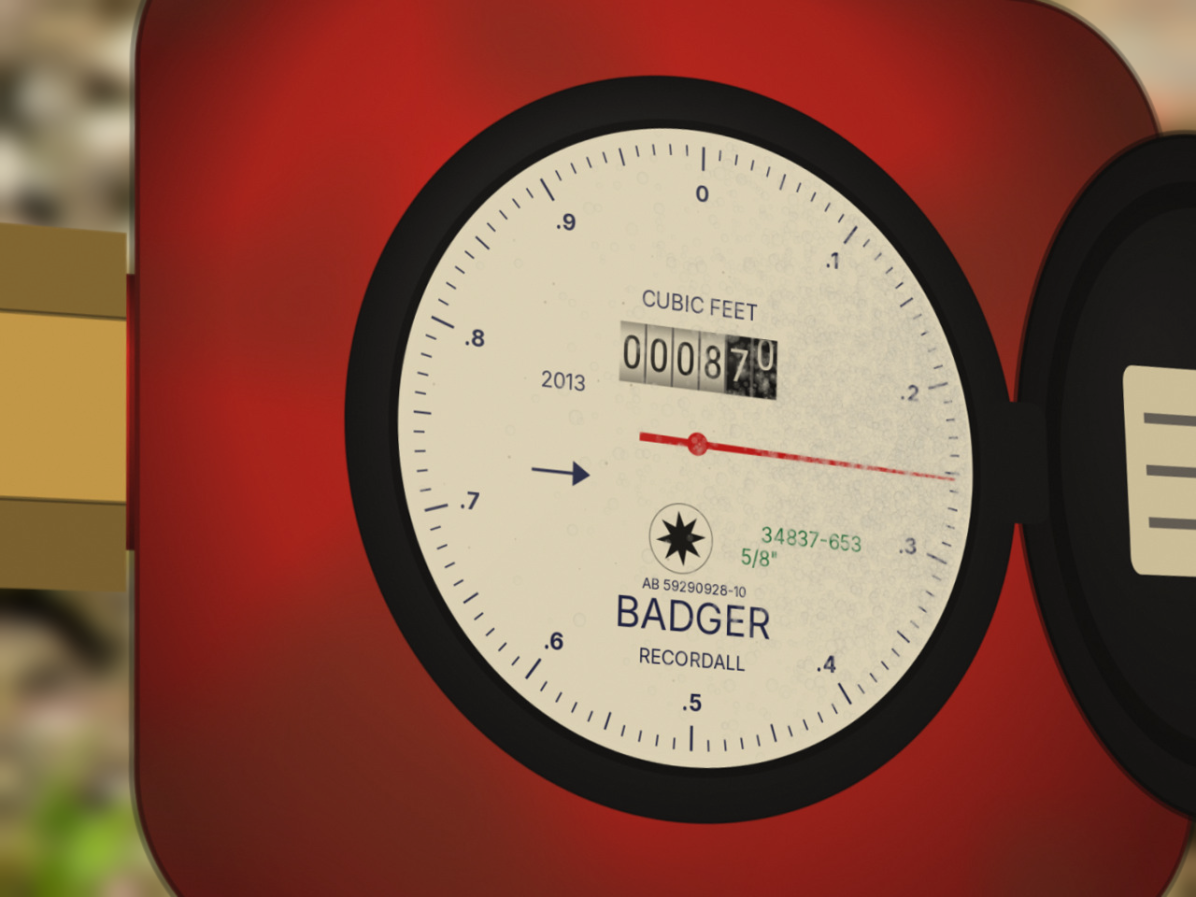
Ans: 870.25 ft³
